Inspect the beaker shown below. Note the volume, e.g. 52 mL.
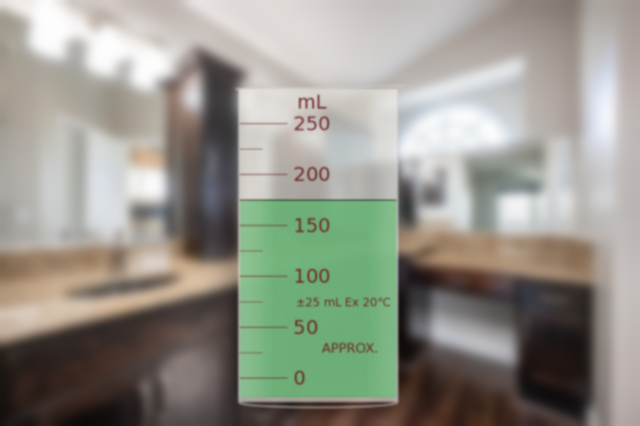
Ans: 175 mL
